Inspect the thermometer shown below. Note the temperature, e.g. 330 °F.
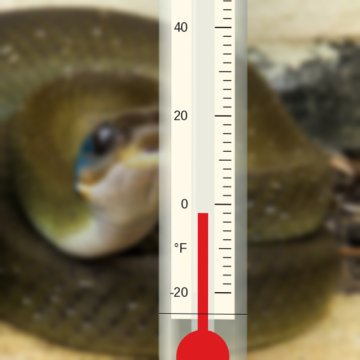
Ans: -2 °F
